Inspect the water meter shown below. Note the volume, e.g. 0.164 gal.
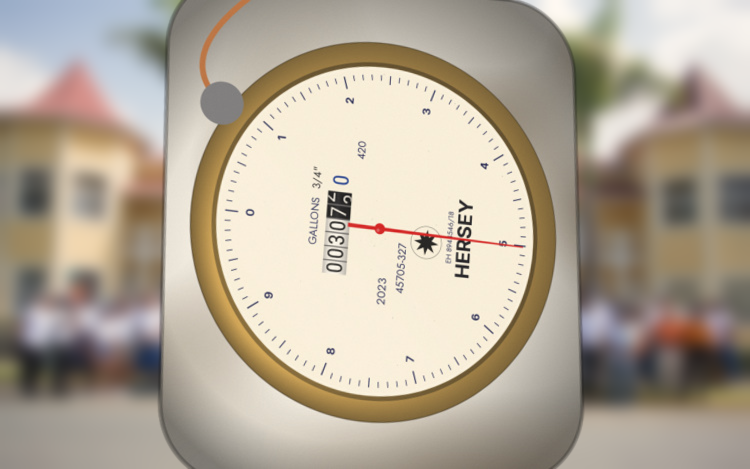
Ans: 30725.0 gal
